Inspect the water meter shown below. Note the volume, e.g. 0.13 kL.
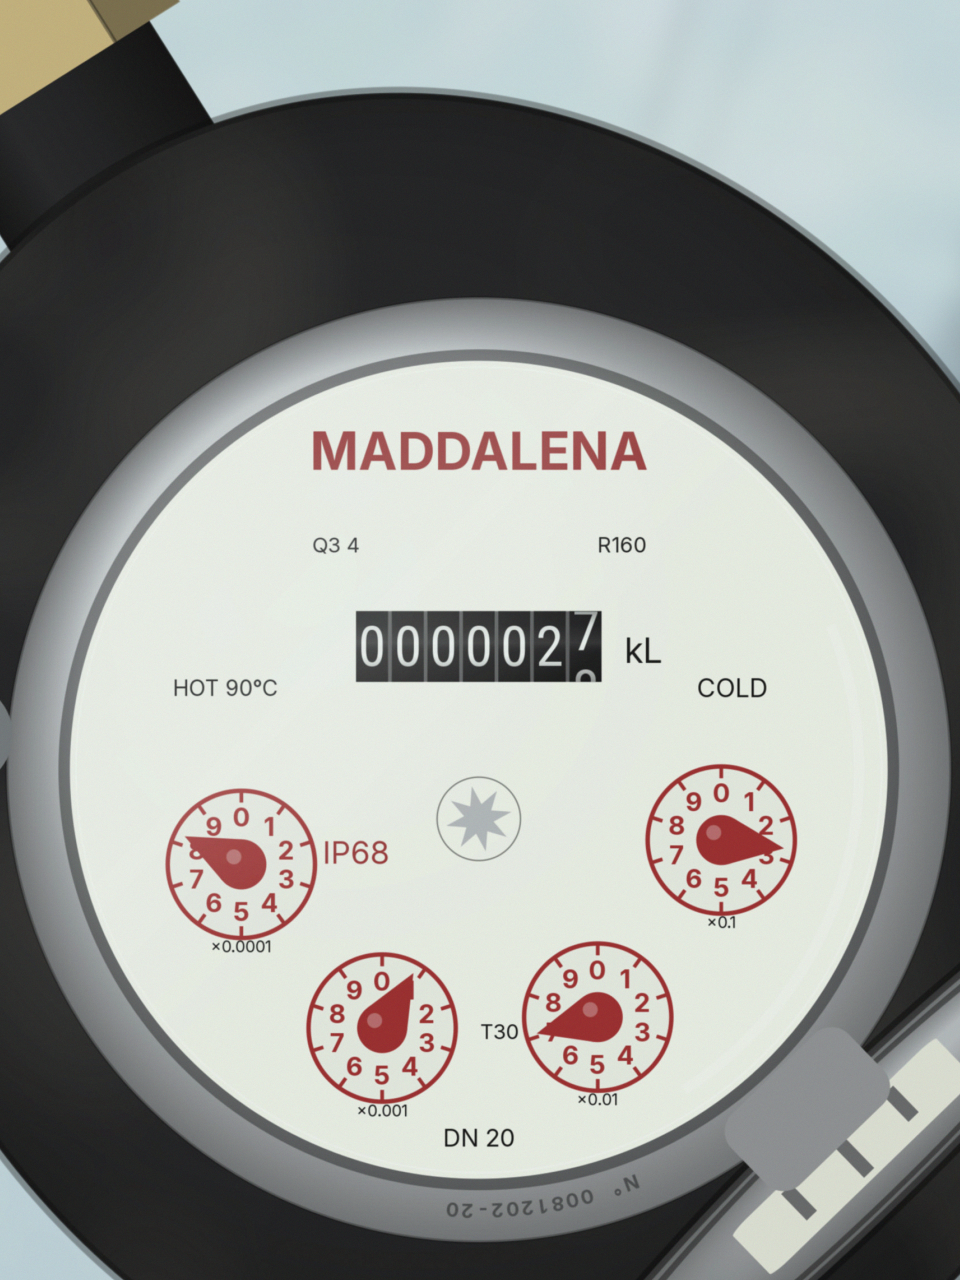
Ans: 27.2708 kL
